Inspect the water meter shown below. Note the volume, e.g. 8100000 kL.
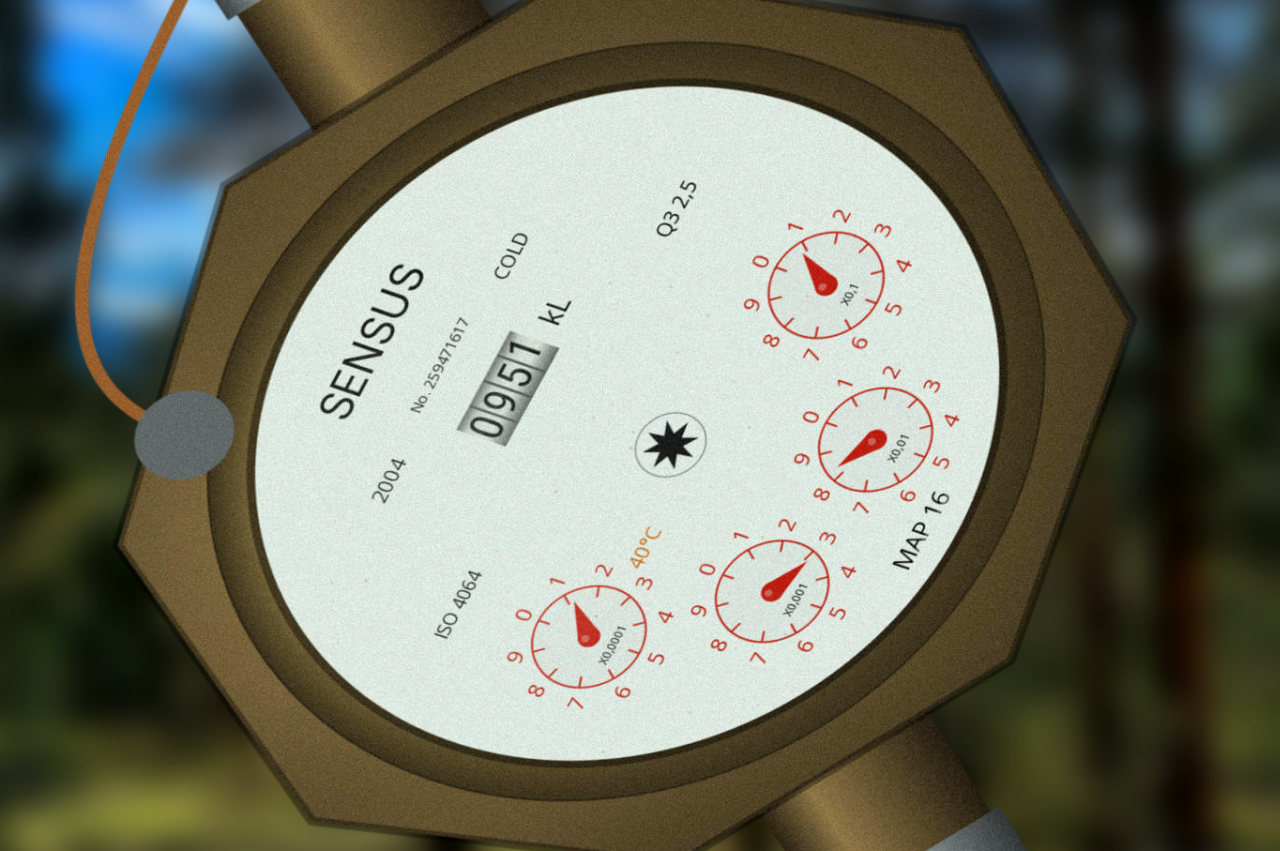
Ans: 951.0831 kL
